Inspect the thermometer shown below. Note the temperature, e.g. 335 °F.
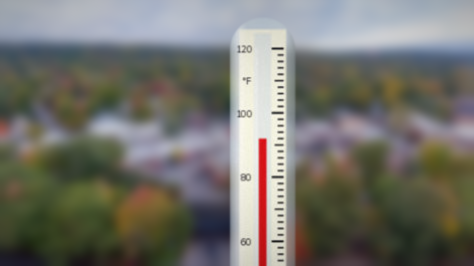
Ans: 92 °F
